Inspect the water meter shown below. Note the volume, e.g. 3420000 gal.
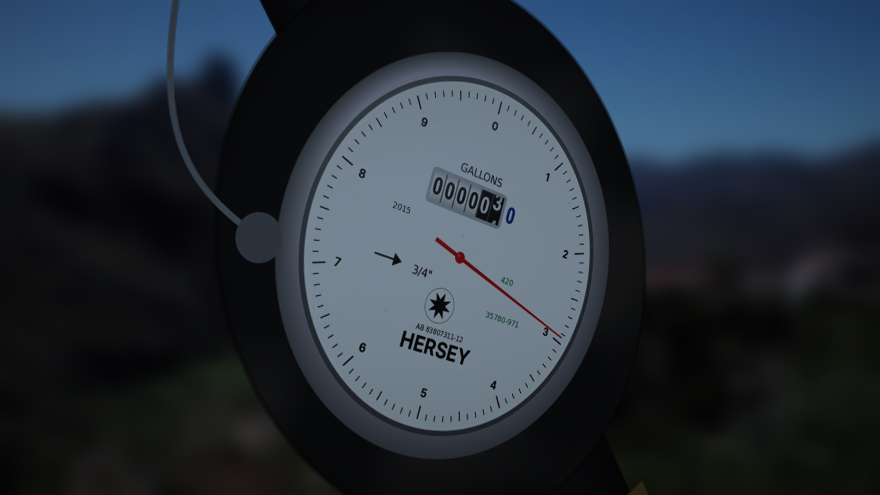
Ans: 32.9 gal
